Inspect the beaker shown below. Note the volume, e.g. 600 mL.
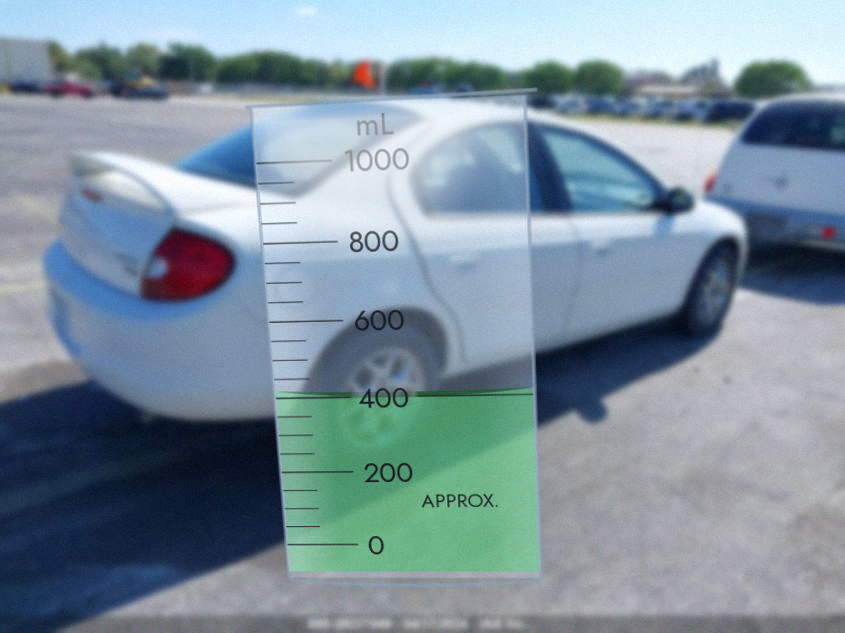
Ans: 400 mL
